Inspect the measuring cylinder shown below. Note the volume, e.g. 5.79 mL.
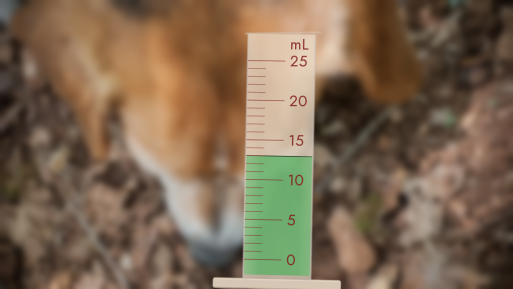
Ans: 13 mL
